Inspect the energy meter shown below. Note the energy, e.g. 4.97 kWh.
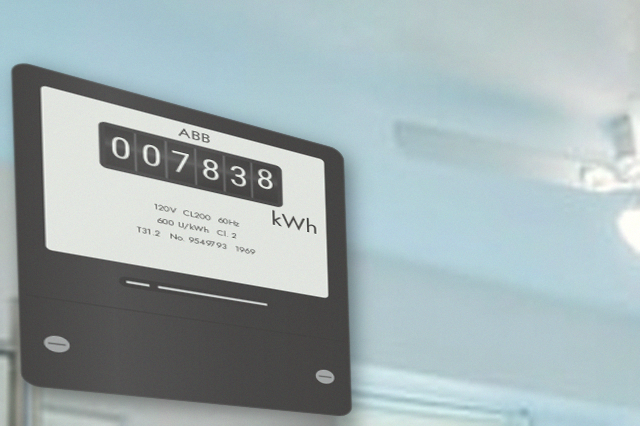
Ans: 7838 kWh
